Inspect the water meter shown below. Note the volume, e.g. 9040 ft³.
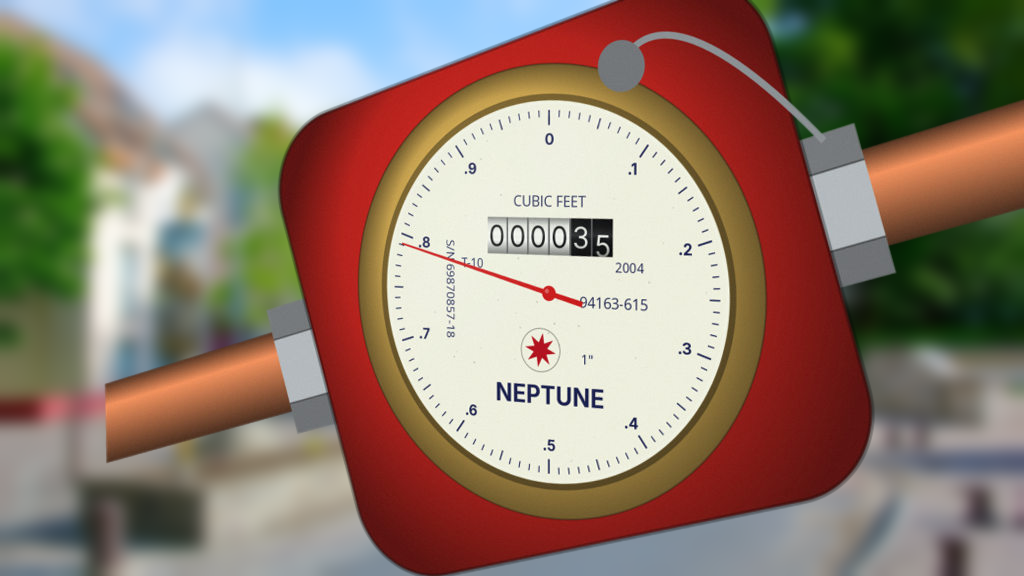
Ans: 34.79 ft³
